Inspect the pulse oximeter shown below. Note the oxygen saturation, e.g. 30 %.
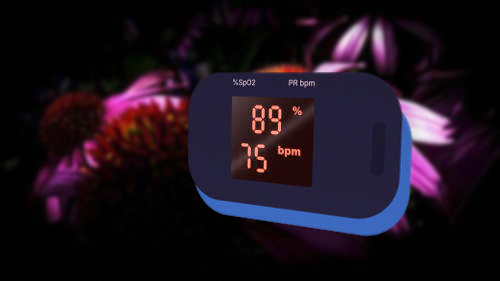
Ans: 89 %
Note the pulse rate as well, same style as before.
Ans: 75 bpm
